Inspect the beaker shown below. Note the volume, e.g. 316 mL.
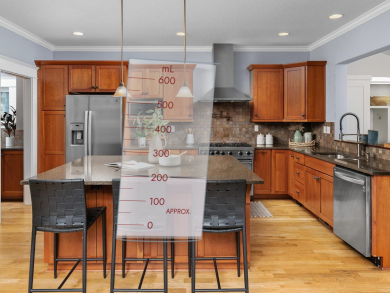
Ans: 200 mL
